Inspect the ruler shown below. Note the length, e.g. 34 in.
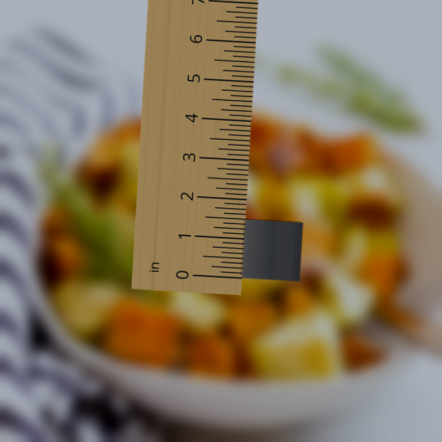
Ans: 1.5 in
